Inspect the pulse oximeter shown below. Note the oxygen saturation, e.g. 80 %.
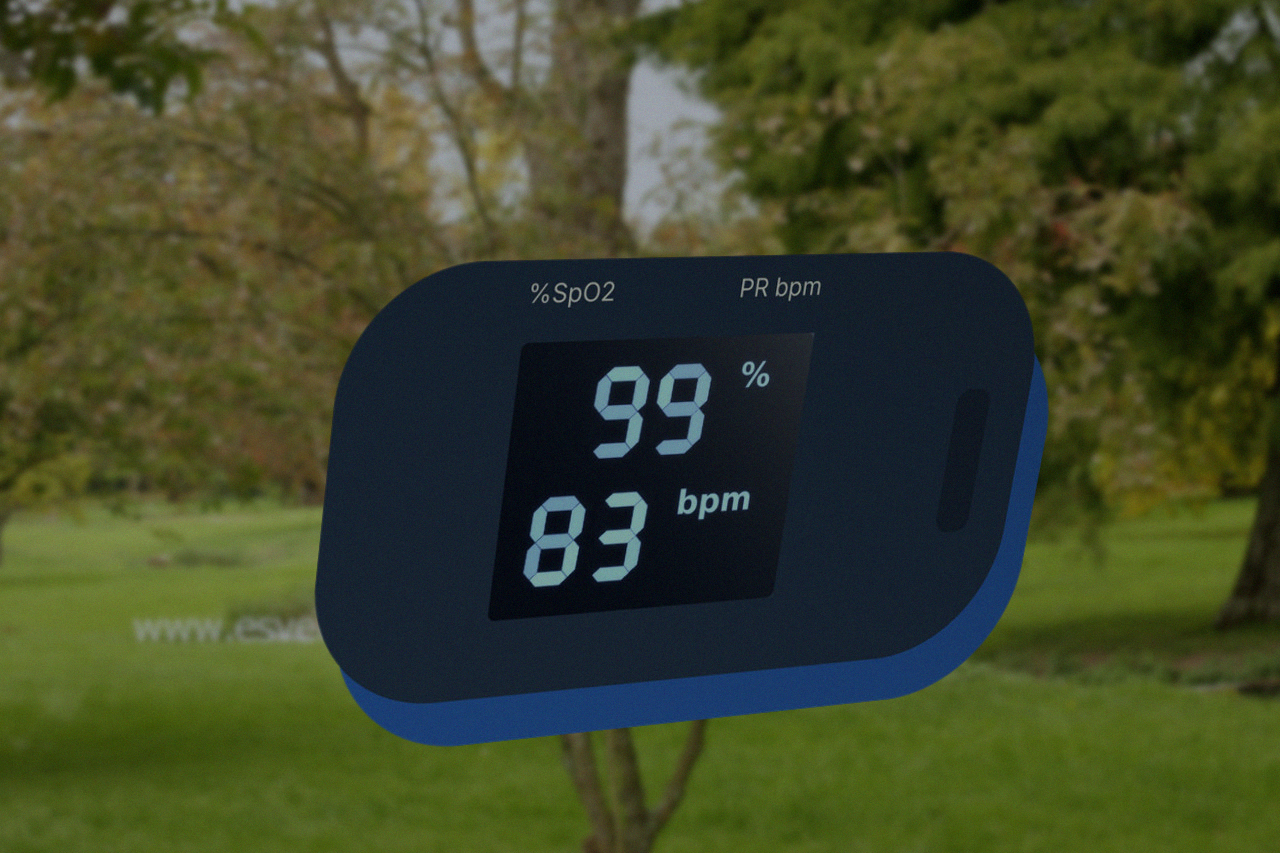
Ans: 99 %
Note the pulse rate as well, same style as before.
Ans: 83 bpm
